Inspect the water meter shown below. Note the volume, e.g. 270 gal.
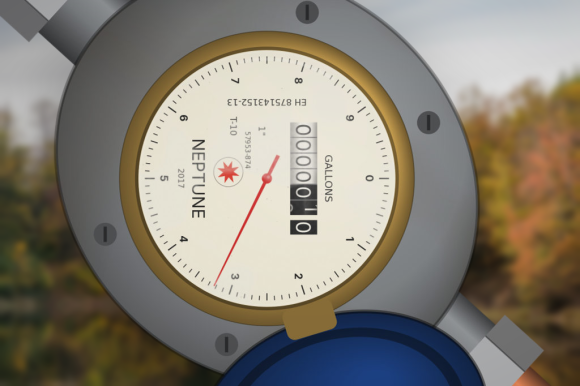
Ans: 13.2 gal
